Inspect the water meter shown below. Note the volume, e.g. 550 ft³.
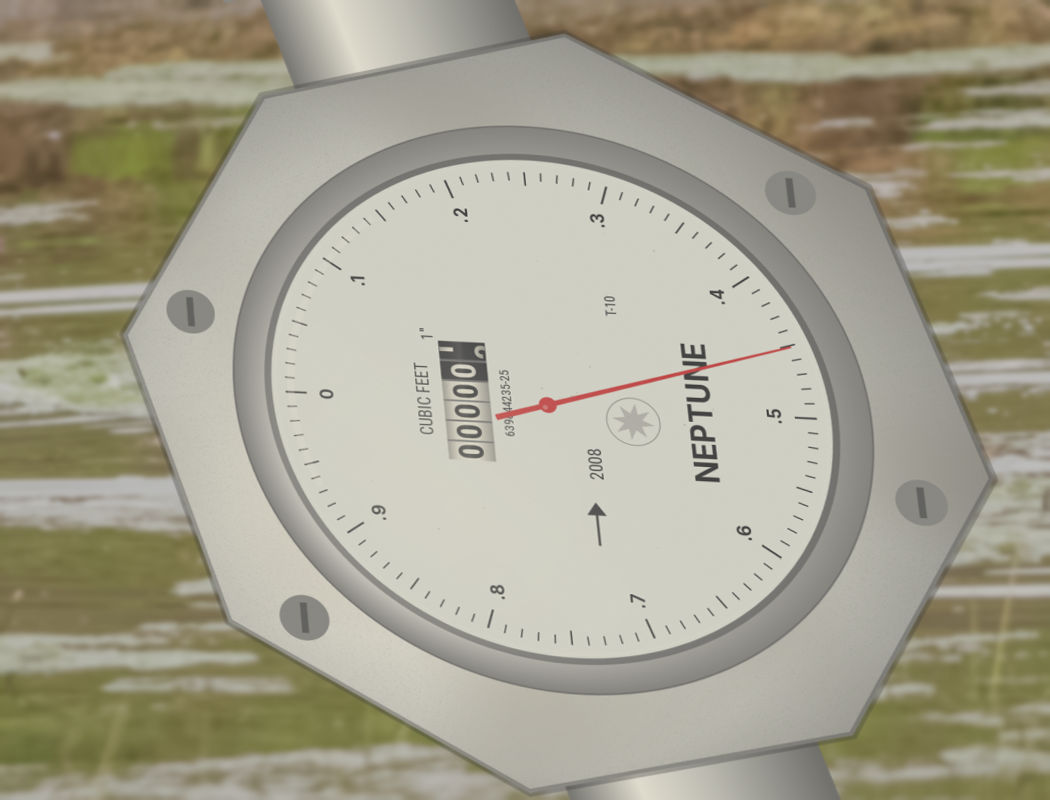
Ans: 1.45 ft³
